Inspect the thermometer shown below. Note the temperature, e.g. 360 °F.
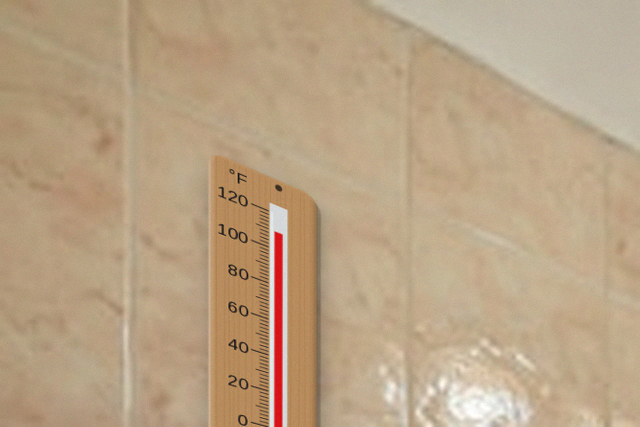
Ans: 110 °F
